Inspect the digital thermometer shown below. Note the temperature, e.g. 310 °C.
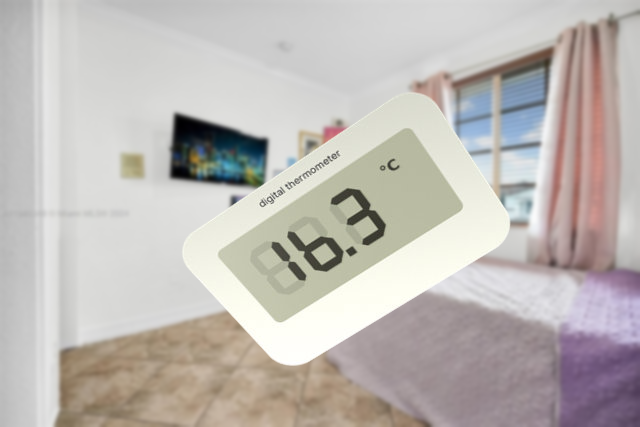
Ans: 16.3 °C
